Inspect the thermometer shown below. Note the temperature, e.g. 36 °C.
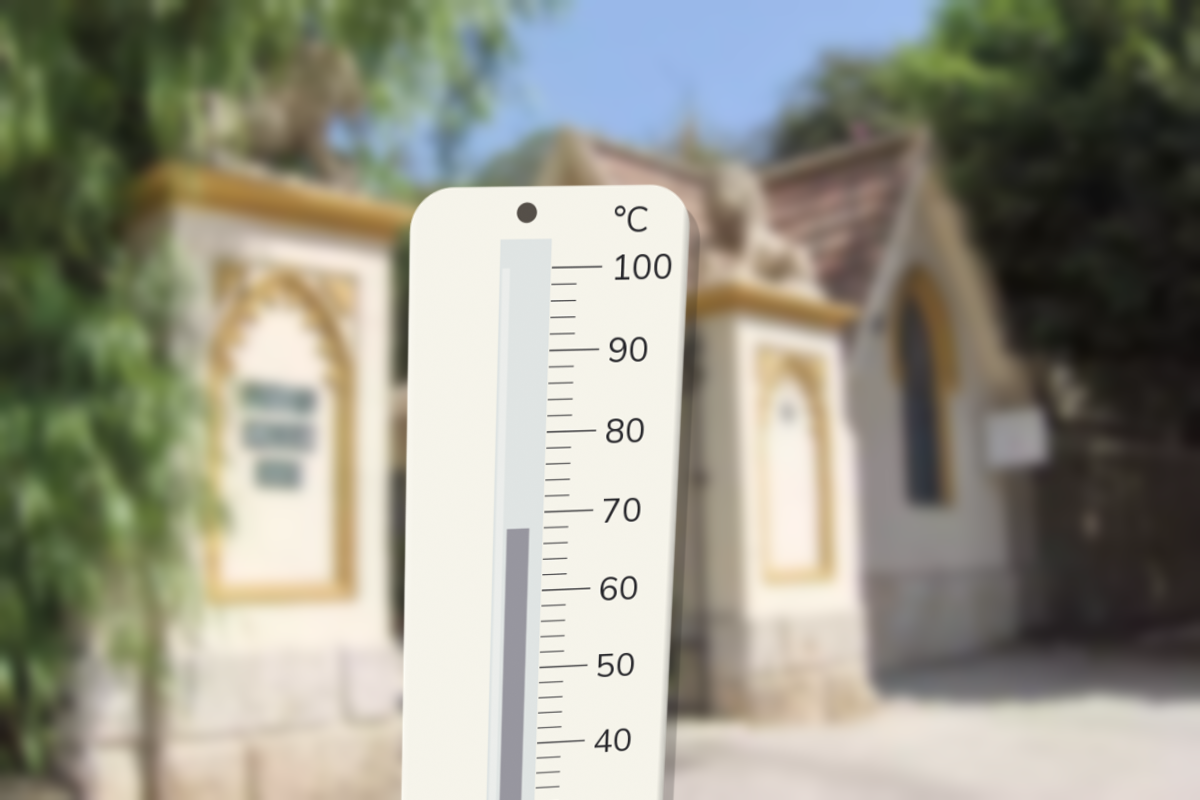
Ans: 68 °C
